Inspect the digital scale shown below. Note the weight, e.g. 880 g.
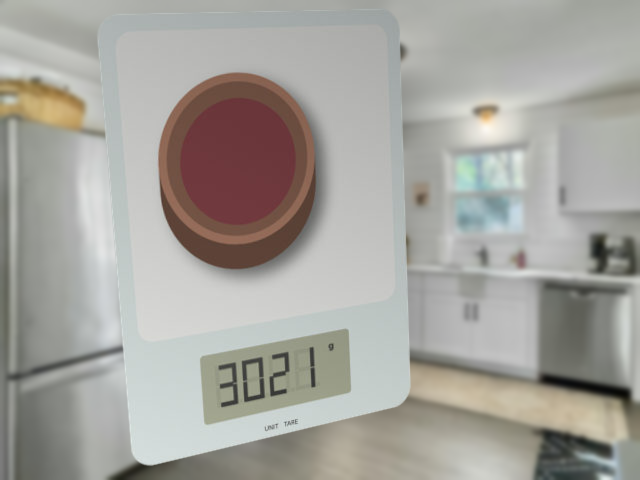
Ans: 3021 g
